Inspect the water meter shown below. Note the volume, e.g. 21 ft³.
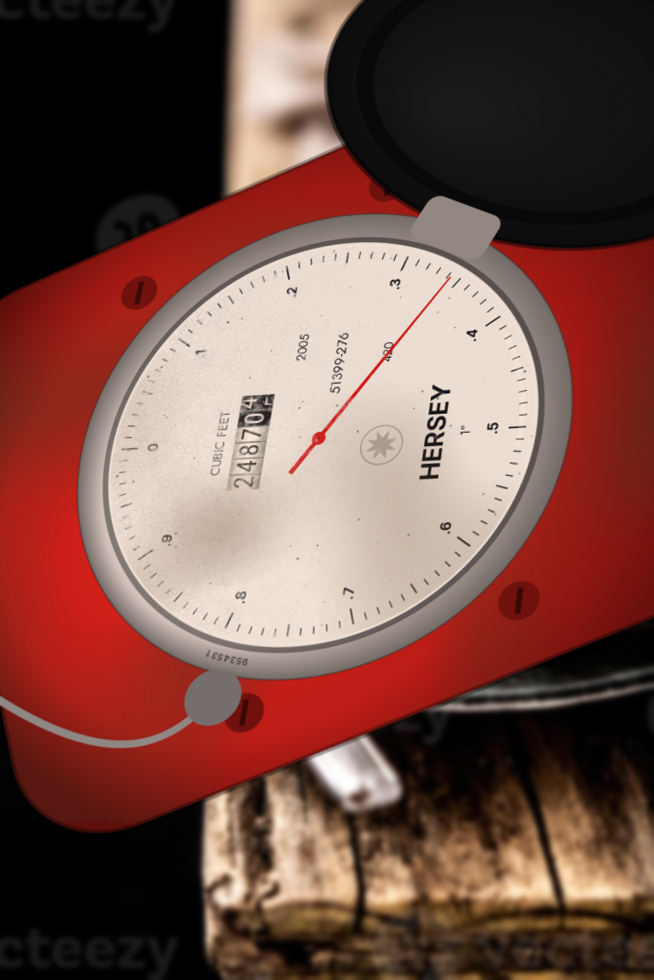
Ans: 248704.34 ft³
